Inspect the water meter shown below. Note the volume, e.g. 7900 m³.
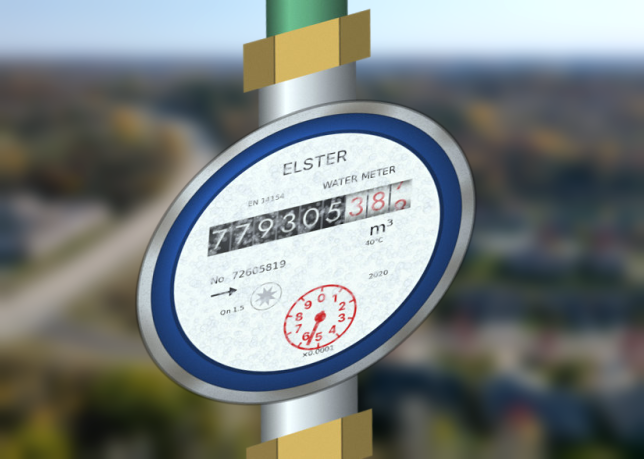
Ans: 779305.3875 m³
